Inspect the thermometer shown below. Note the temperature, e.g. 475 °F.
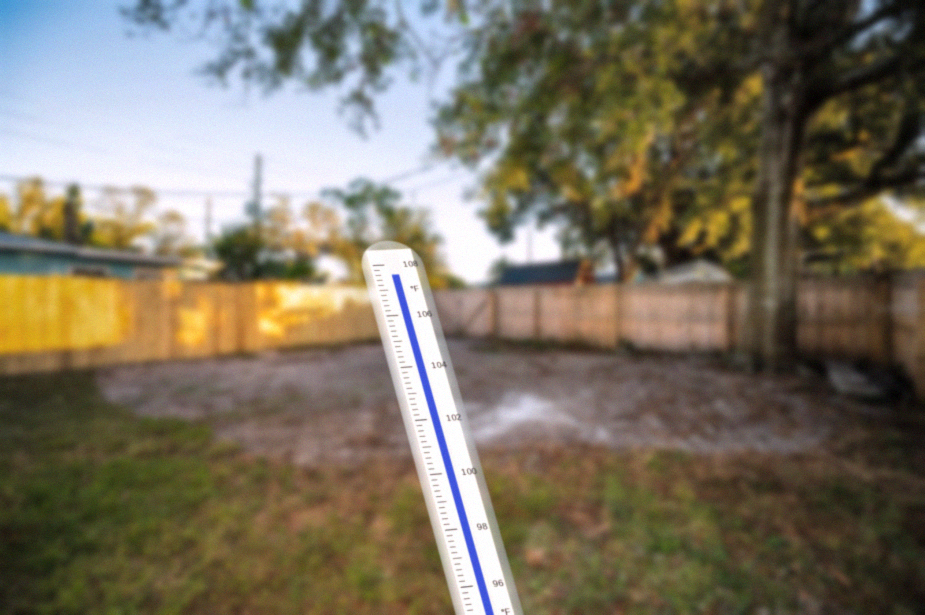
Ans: 107.6 °F
